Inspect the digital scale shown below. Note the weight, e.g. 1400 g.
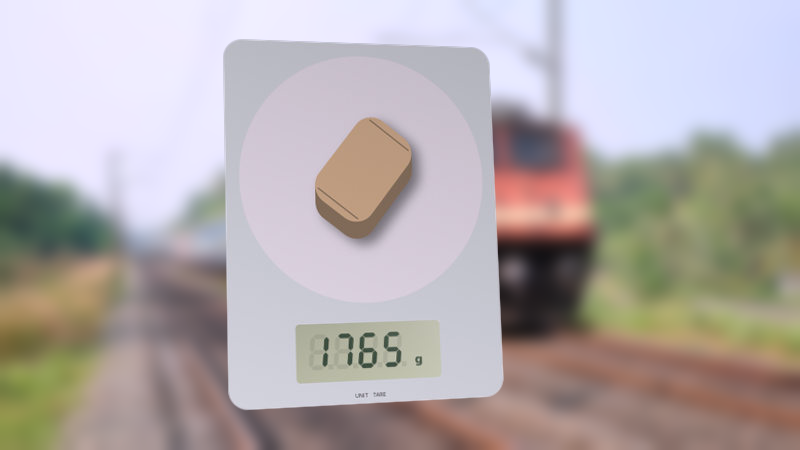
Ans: 1765 g
